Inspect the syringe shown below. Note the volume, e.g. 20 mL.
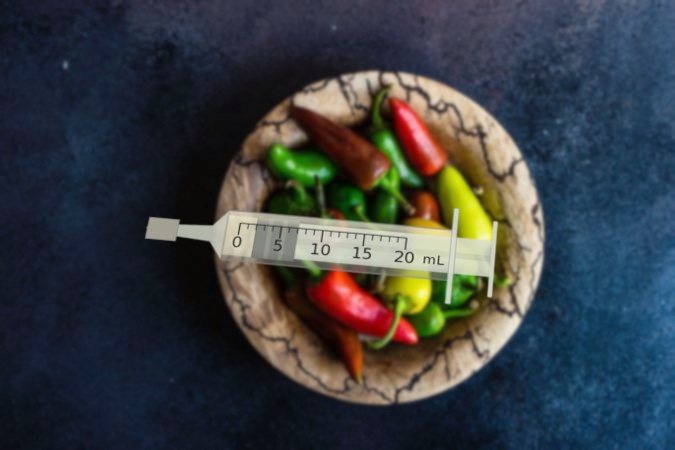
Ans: 2 mL
